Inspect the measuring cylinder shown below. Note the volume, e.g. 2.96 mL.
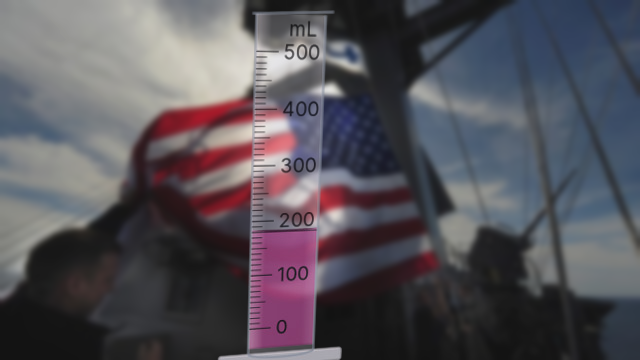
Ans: 180 mL
